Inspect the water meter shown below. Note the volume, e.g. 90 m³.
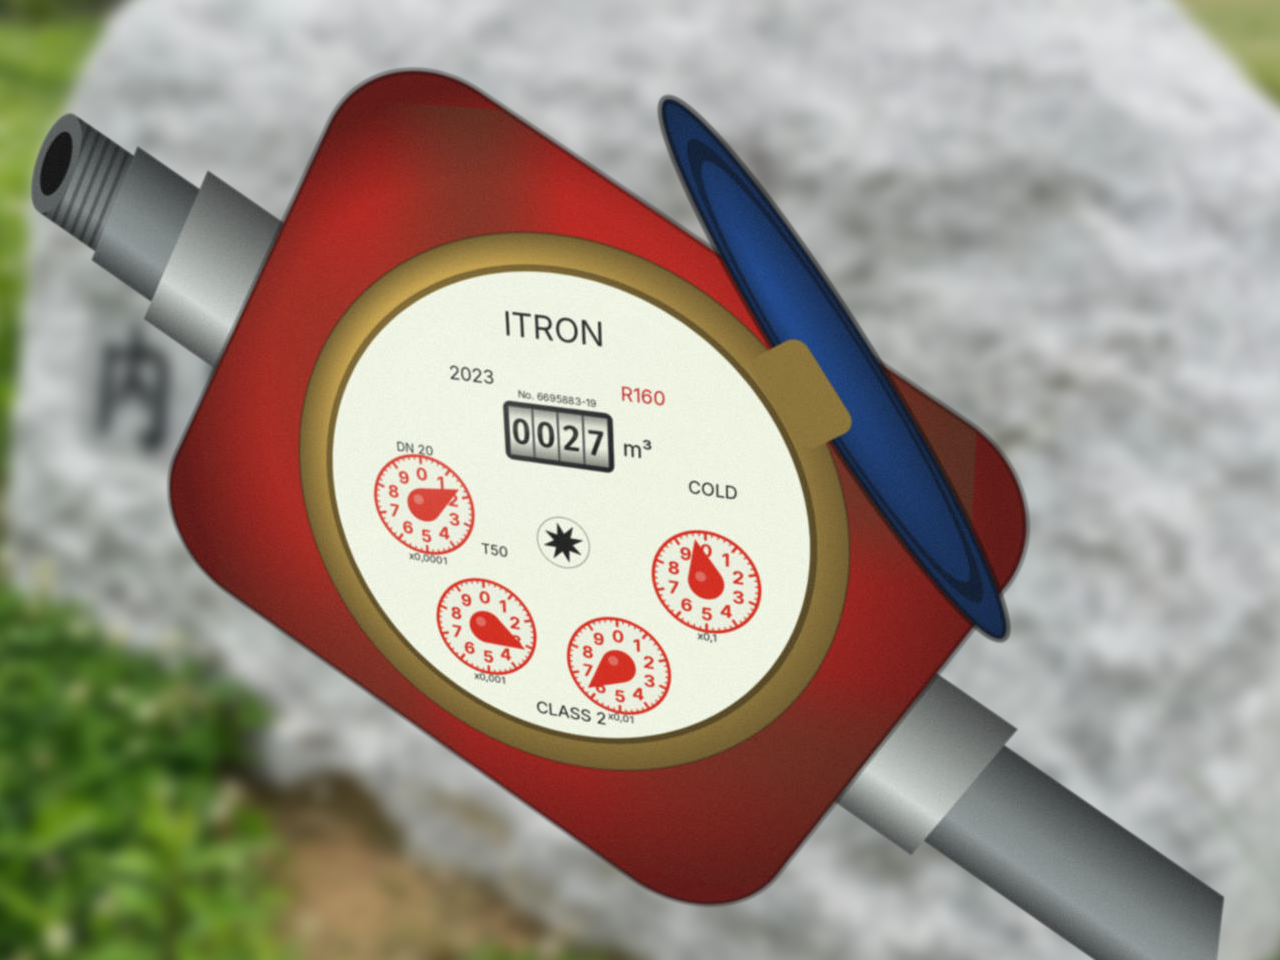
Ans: 26.9631 m³
